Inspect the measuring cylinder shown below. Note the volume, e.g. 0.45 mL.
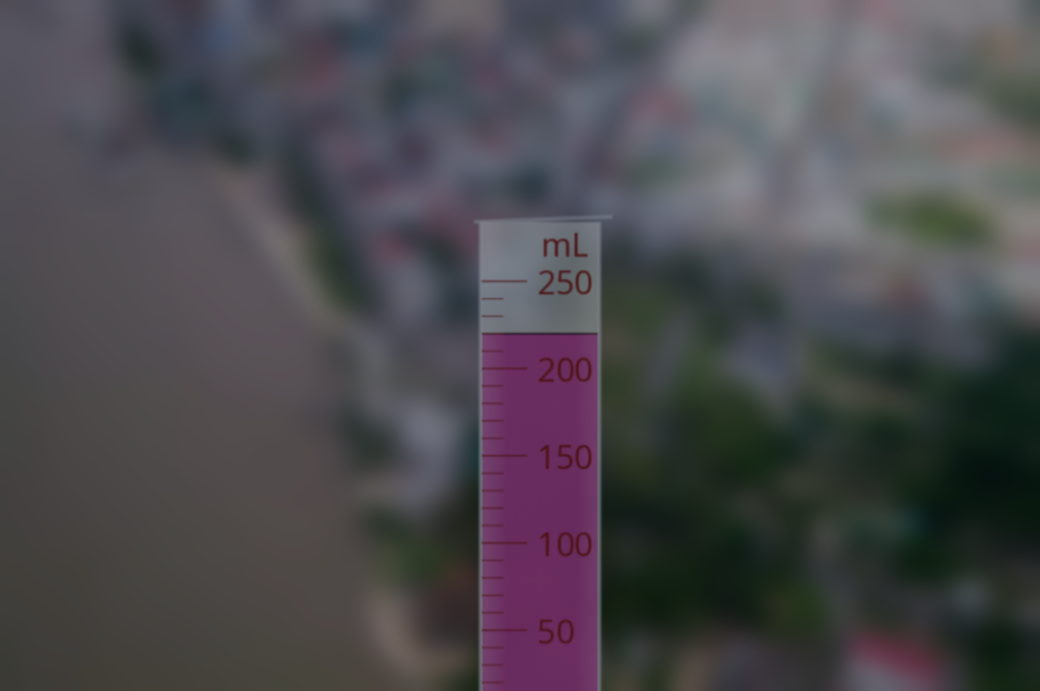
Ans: 220 mL
